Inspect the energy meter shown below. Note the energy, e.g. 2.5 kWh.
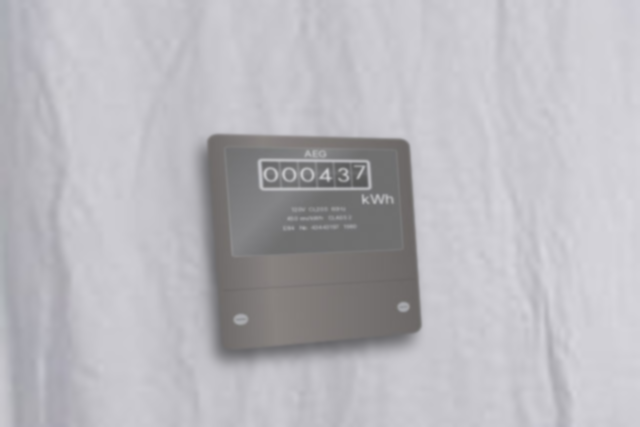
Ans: 437 kWh
